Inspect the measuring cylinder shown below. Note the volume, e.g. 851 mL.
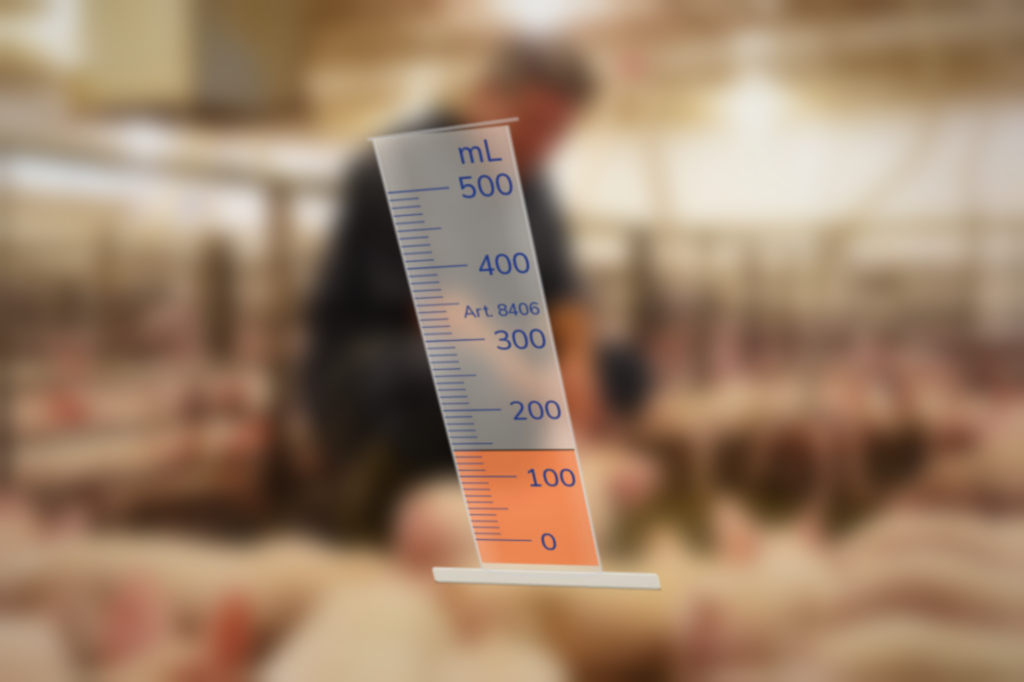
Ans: 140 mL
